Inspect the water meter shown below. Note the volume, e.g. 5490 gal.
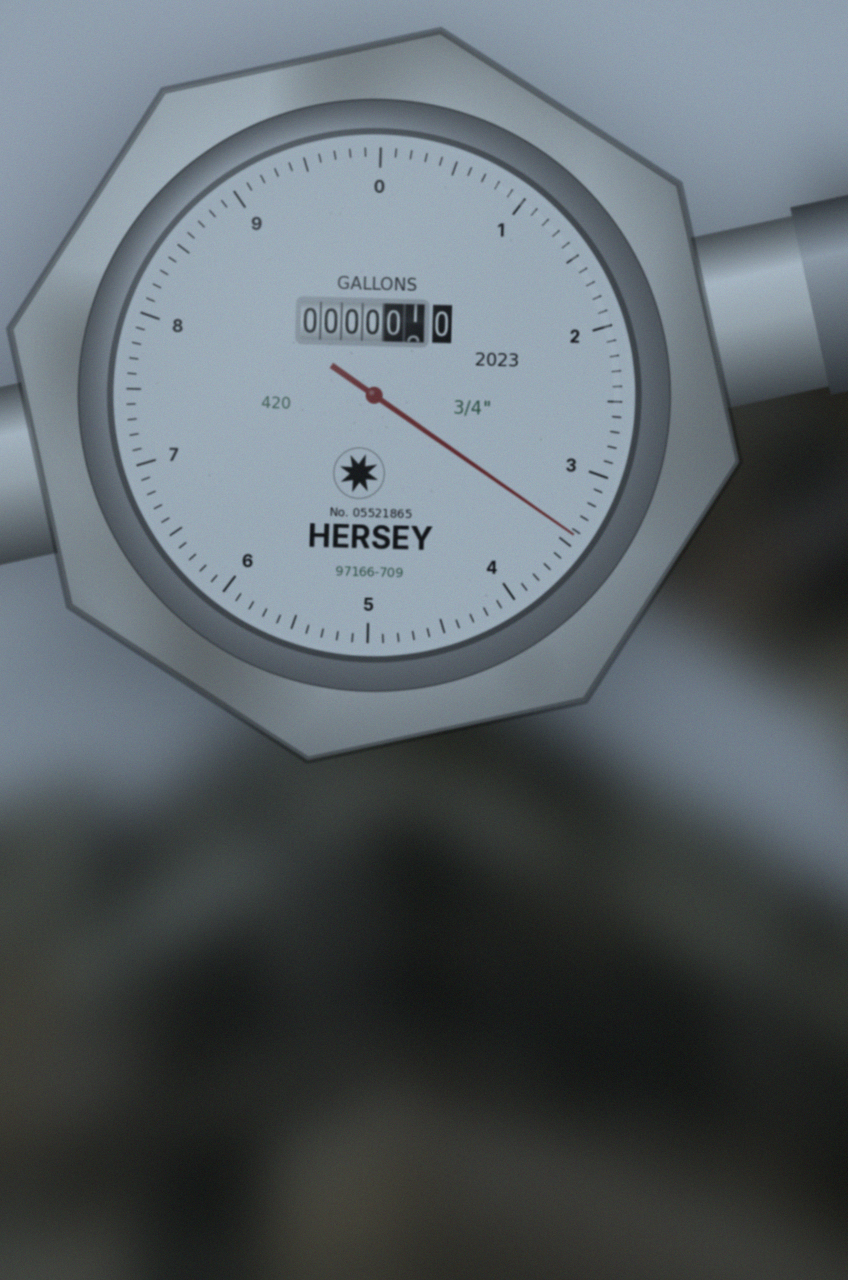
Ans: 13.4 gal
